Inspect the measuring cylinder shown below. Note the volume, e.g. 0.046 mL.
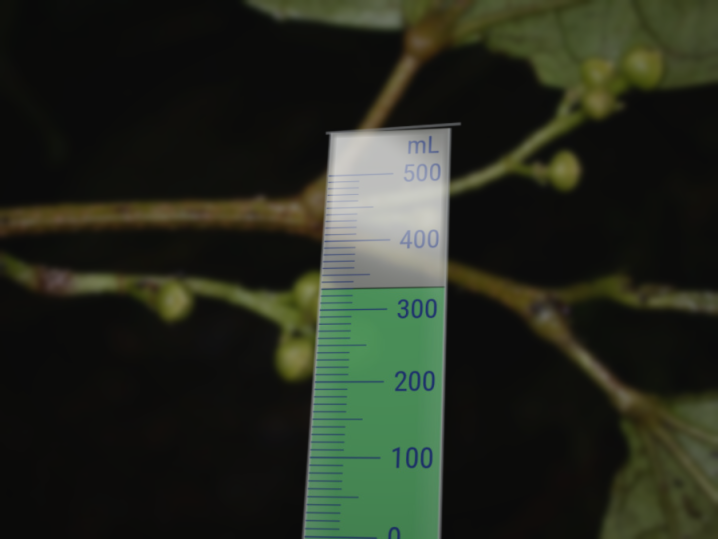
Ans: 330 mL
